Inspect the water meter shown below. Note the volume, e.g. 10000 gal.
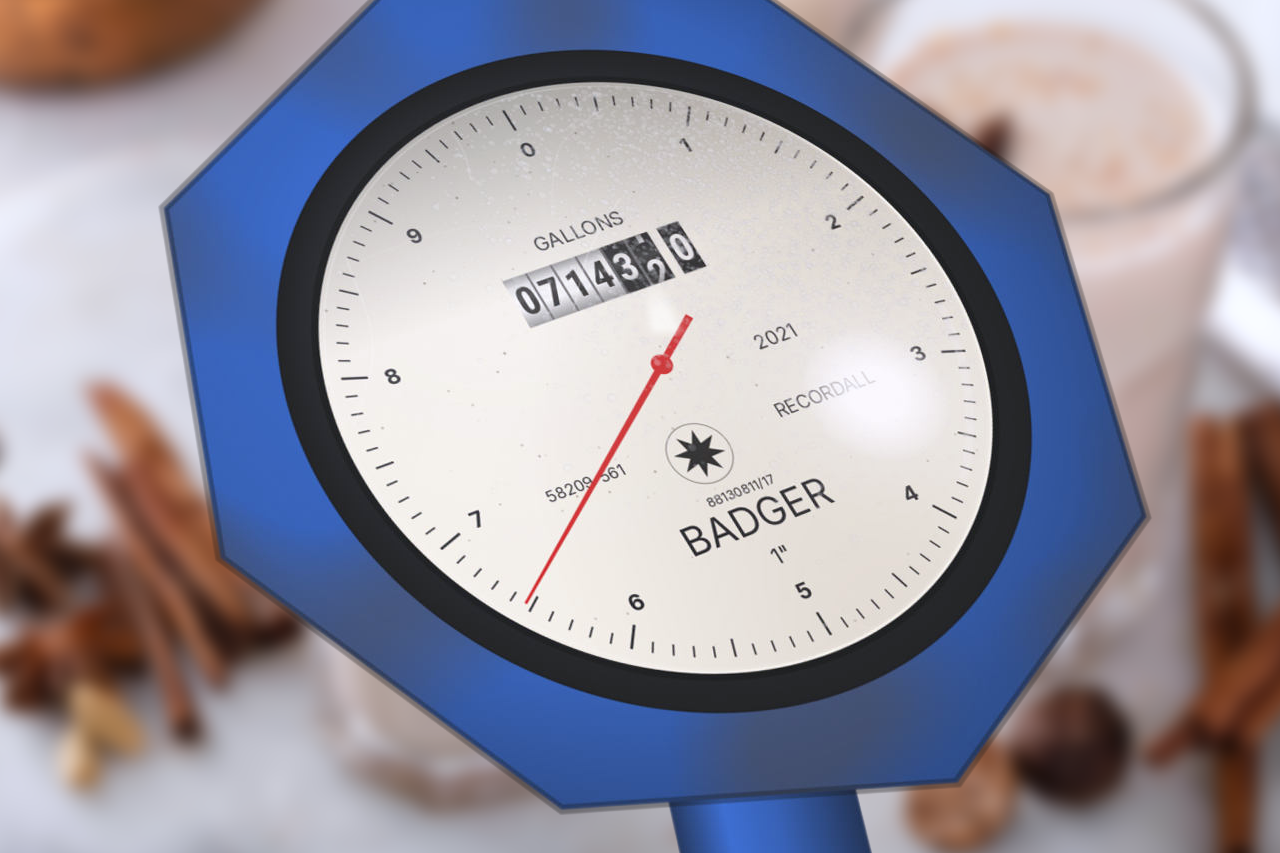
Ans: 714316.5 gal
